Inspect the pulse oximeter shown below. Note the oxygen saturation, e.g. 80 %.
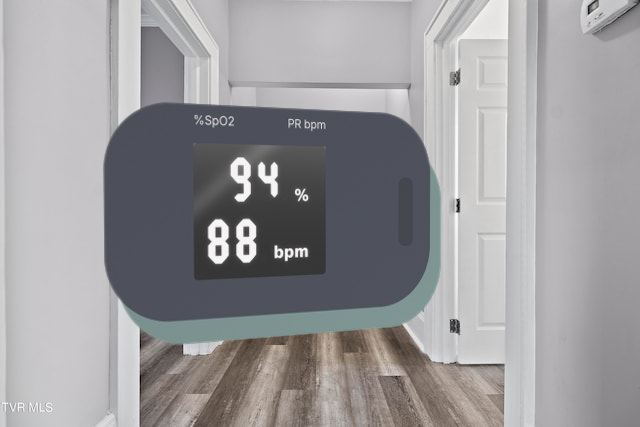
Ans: 94 %
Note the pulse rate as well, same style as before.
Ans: 88 bpm
